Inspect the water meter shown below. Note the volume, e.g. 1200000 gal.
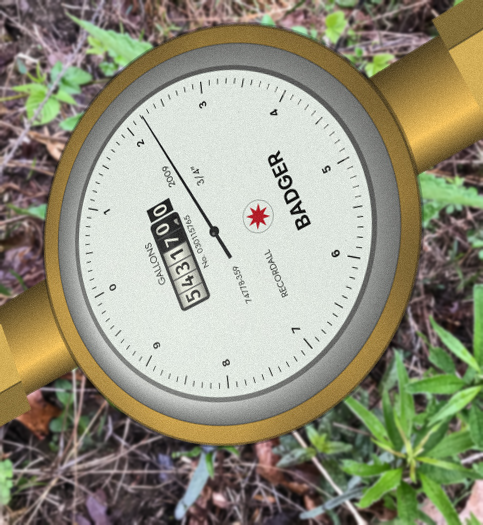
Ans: 5431702.2 gal
